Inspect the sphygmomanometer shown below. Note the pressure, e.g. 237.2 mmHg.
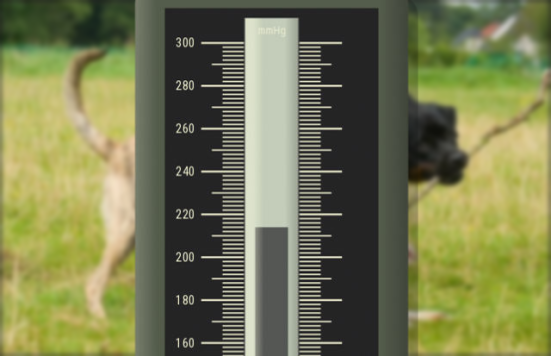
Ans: 214 mmHg
